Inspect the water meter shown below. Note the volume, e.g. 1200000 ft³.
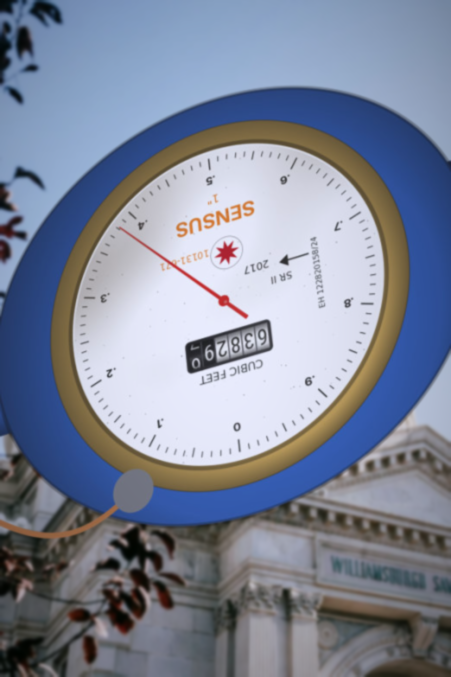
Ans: 638296.38 ft³
